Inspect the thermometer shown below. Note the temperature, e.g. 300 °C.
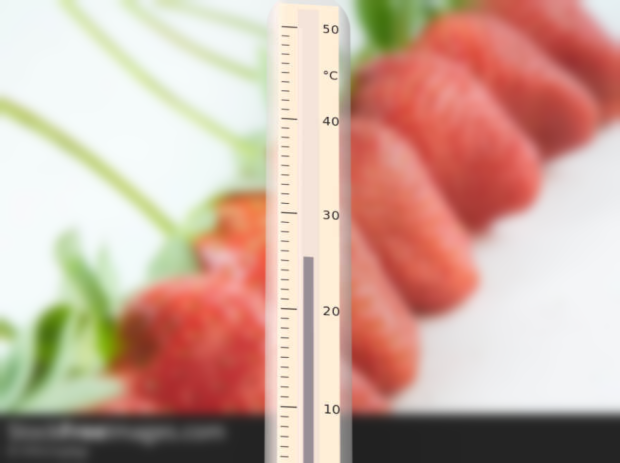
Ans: 25.5 °C
